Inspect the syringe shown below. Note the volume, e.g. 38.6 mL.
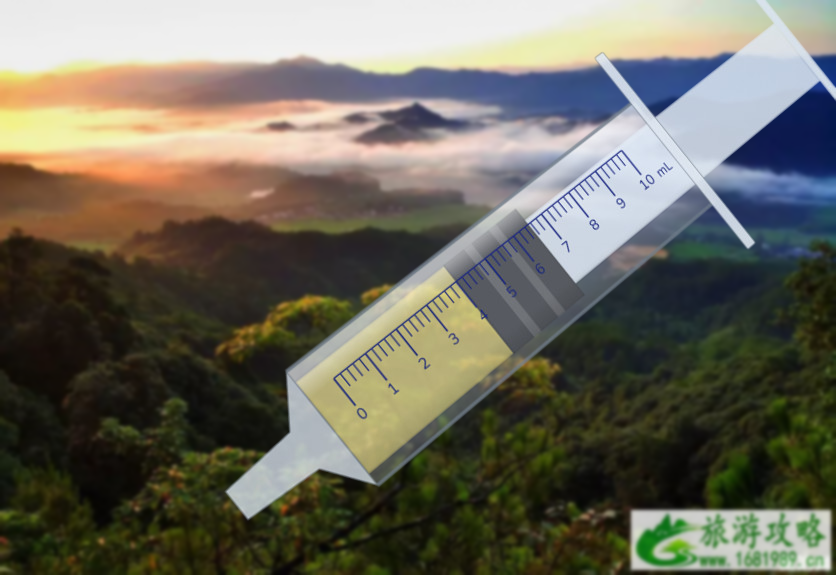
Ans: 4 mL
